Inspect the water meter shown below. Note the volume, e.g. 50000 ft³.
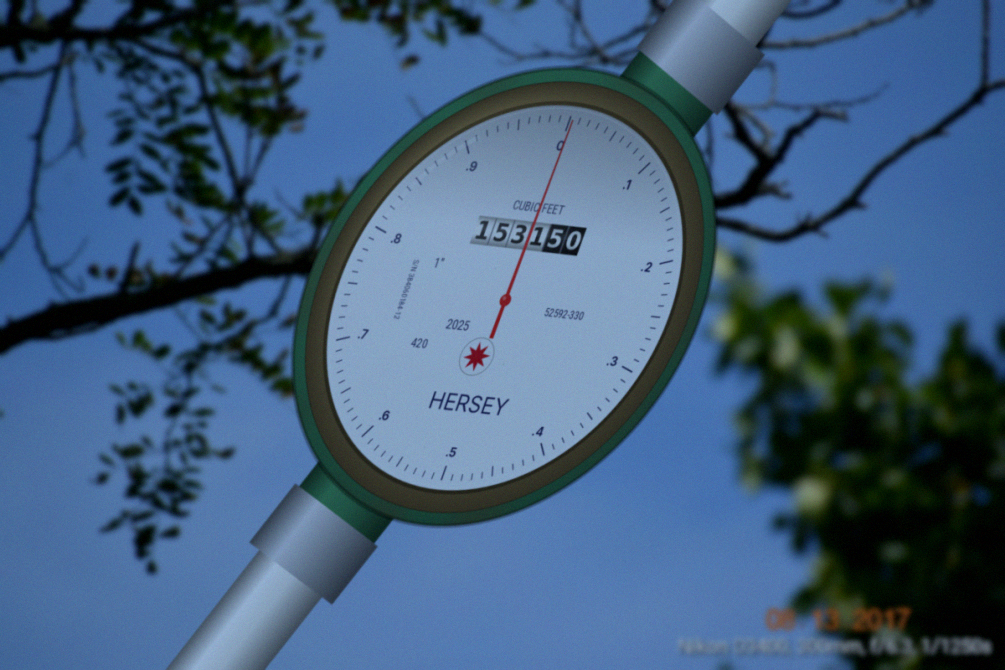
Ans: 153150.00 ft³
